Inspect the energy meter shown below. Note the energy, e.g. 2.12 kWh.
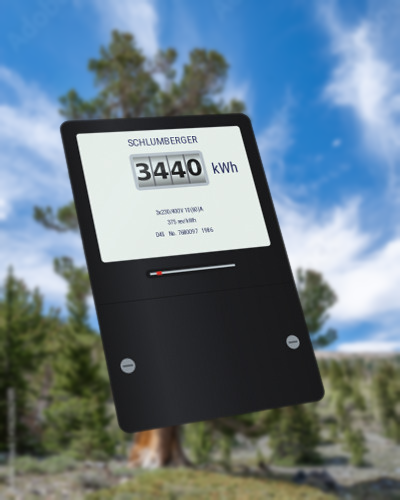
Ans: 3440 kWh
